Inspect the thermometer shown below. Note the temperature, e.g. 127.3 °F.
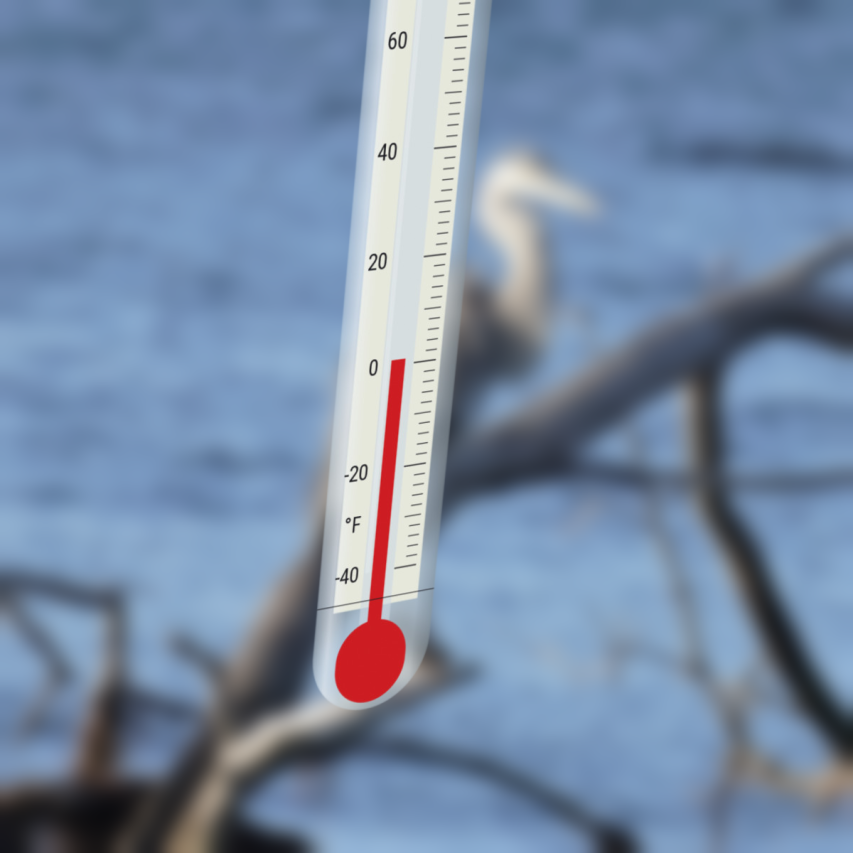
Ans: 1 °F
